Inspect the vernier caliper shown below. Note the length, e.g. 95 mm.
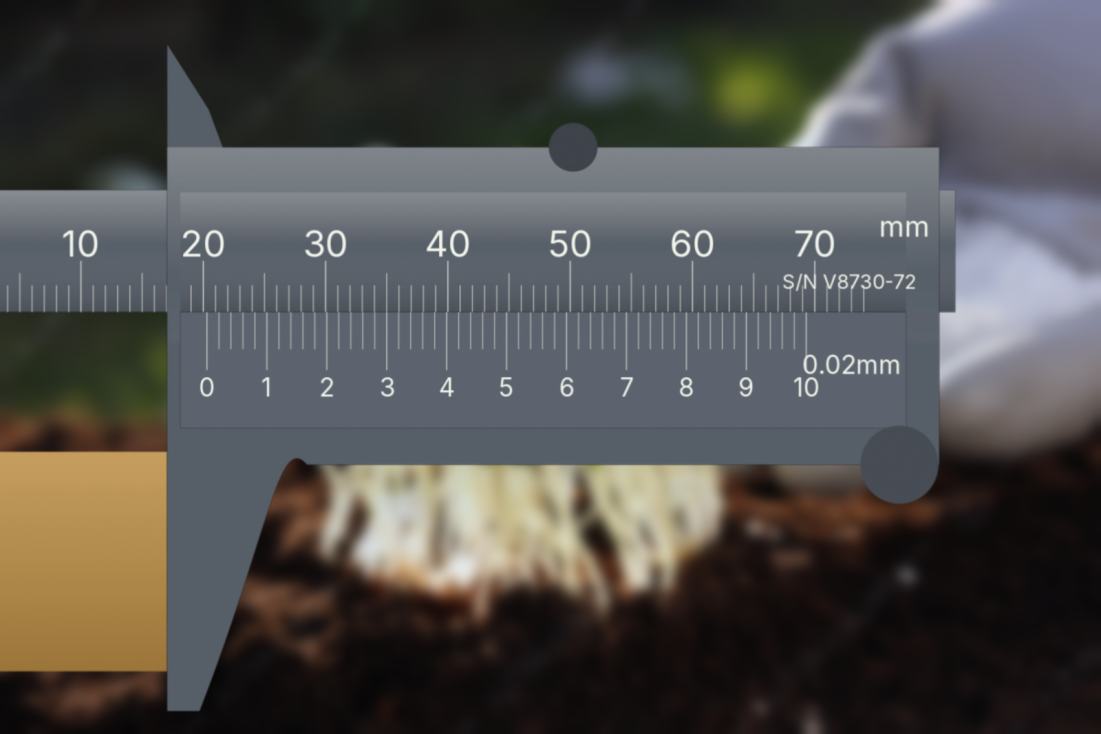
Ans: 20.3 mm
